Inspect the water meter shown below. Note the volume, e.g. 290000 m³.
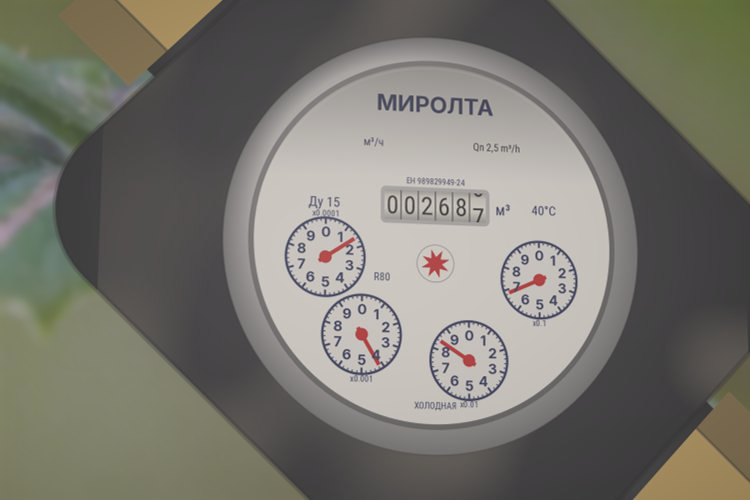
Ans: 2686.6841 m³
